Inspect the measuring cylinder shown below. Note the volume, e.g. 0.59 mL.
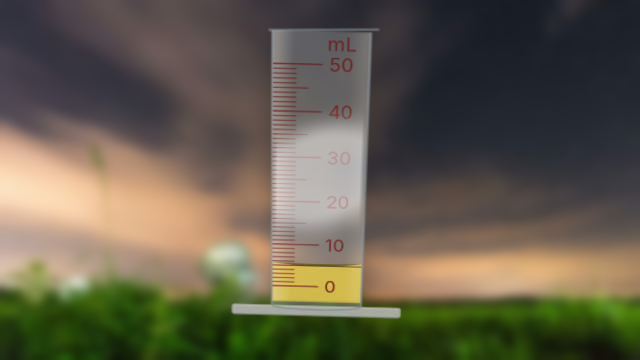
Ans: 5 mL
